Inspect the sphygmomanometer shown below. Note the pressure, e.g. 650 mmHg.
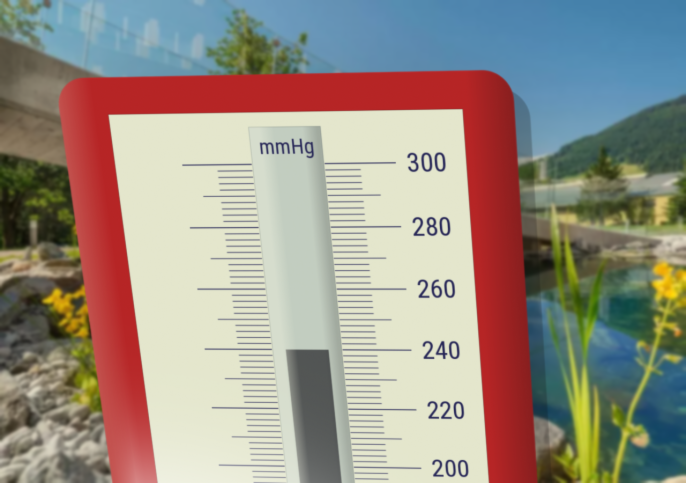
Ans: 240 mmHg
